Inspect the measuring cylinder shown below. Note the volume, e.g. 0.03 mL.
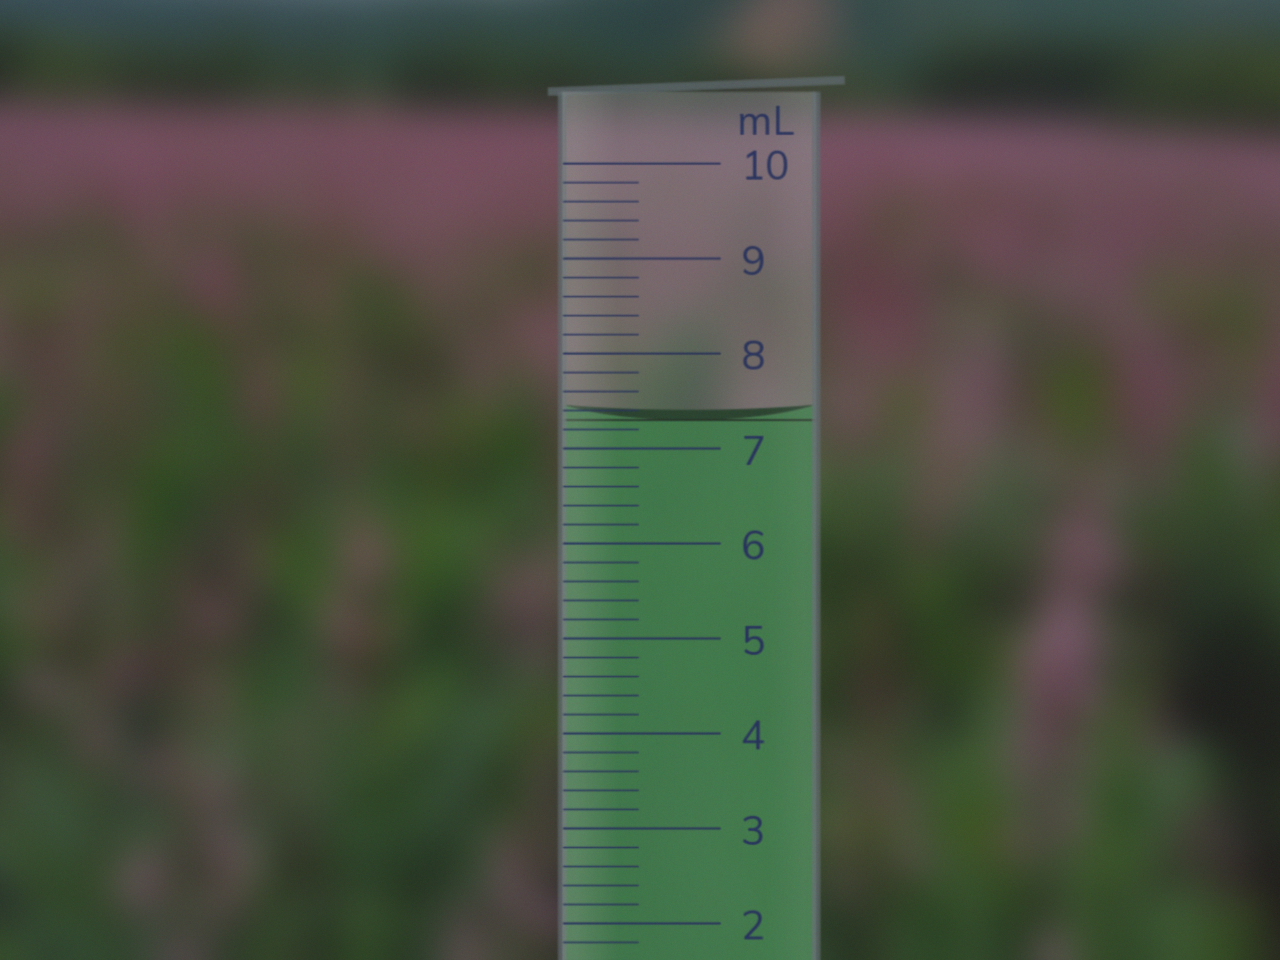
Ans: 7.3 mL
